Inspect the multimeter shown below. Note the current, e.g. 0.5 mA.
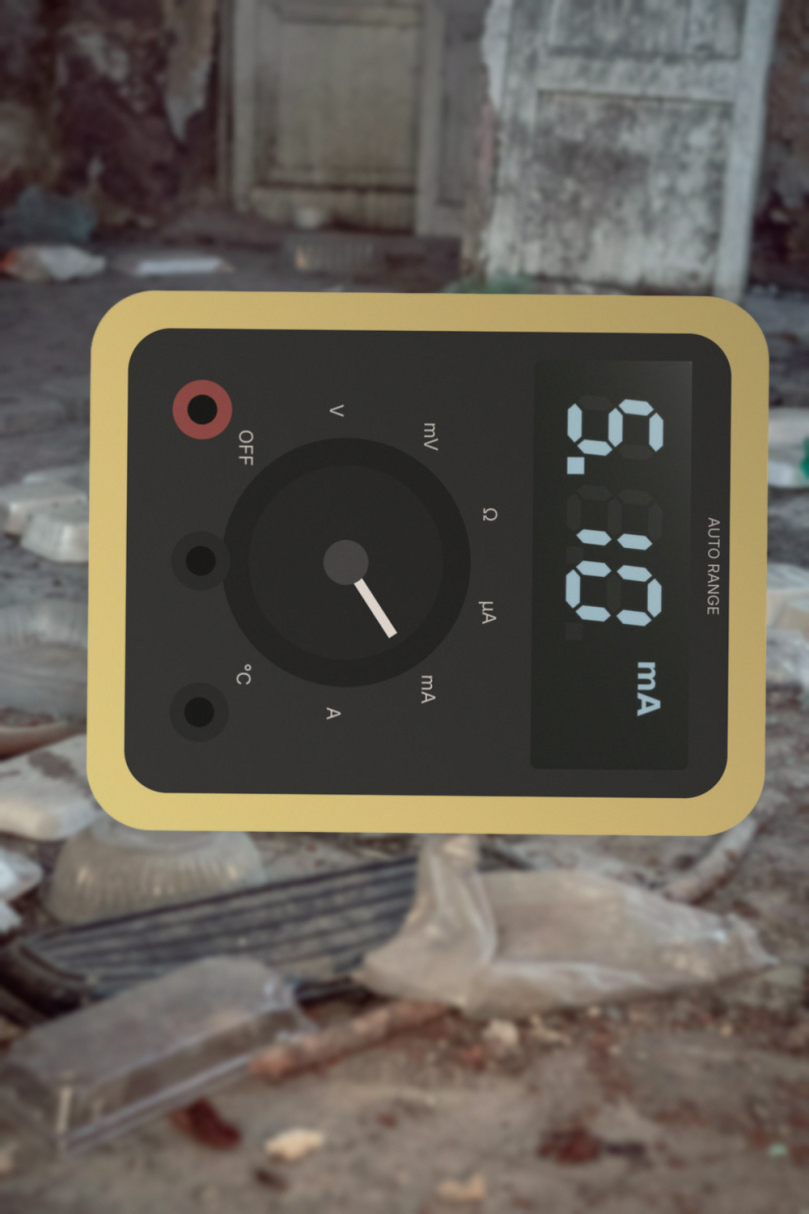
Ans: 5.10 mA
